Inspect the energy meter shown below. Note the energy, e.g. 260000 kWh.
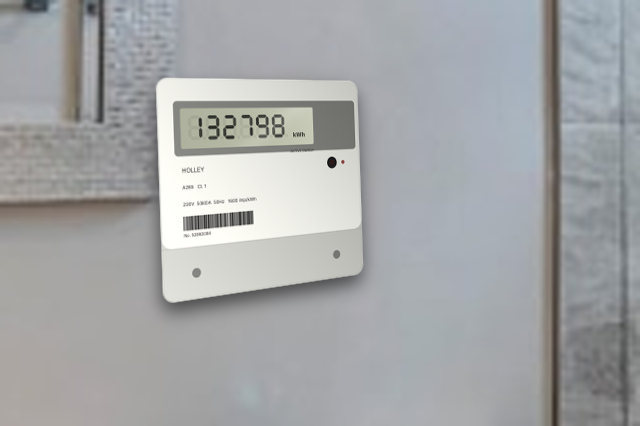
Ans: 132798 kWh
